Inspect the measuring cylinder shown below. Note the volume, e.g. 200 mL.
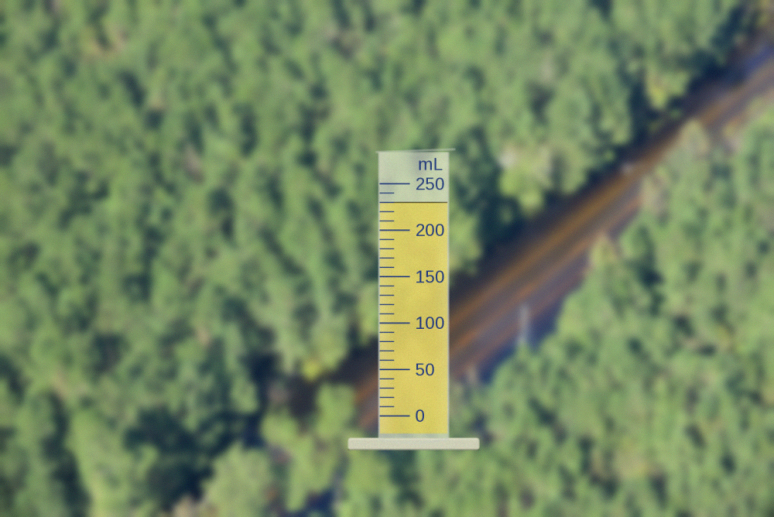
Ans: 230 mL
